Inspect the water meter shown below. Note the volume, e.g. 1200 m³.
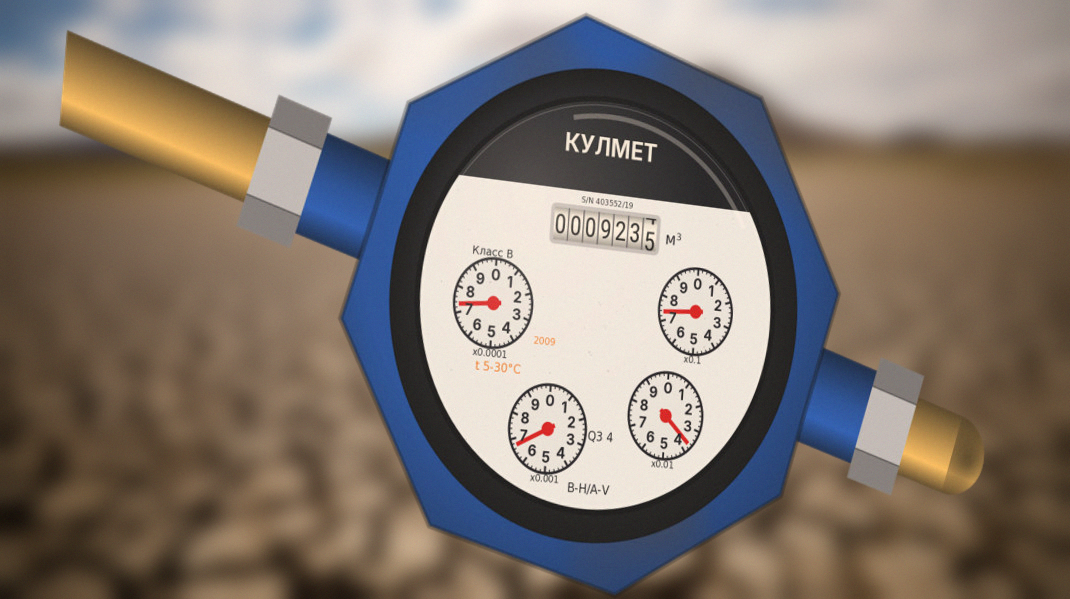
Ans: 9234.7367 m³
